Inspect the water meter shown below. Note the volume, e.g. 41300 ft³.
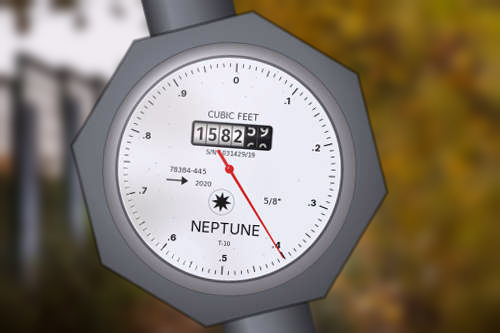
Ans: 158259.40 ft³
